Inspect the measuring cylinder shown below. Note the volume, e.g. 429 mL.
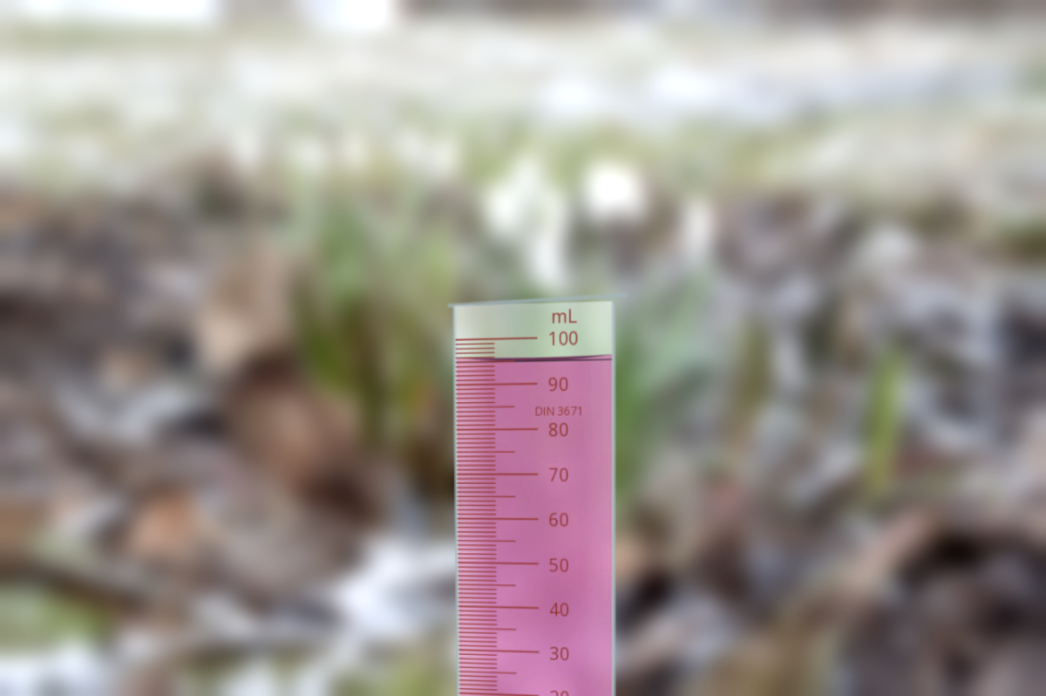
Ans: 95 mL
